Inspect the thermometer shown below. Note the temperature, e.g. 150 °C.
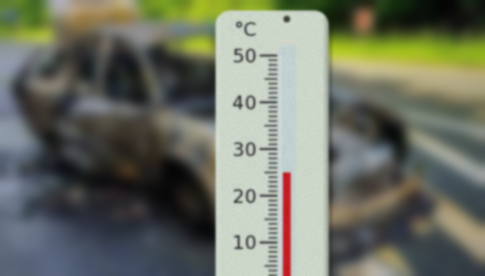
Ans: 25 °C
